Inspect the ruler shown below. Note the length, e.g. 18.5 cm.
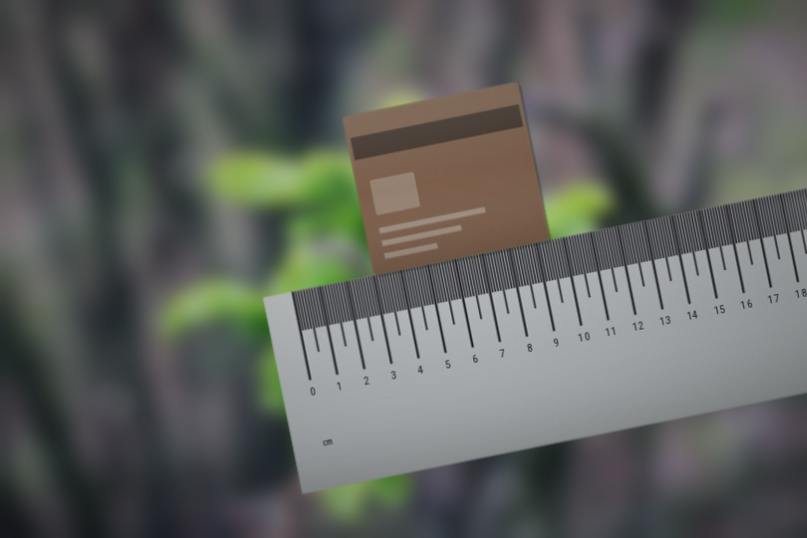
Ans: 6.5 cm
